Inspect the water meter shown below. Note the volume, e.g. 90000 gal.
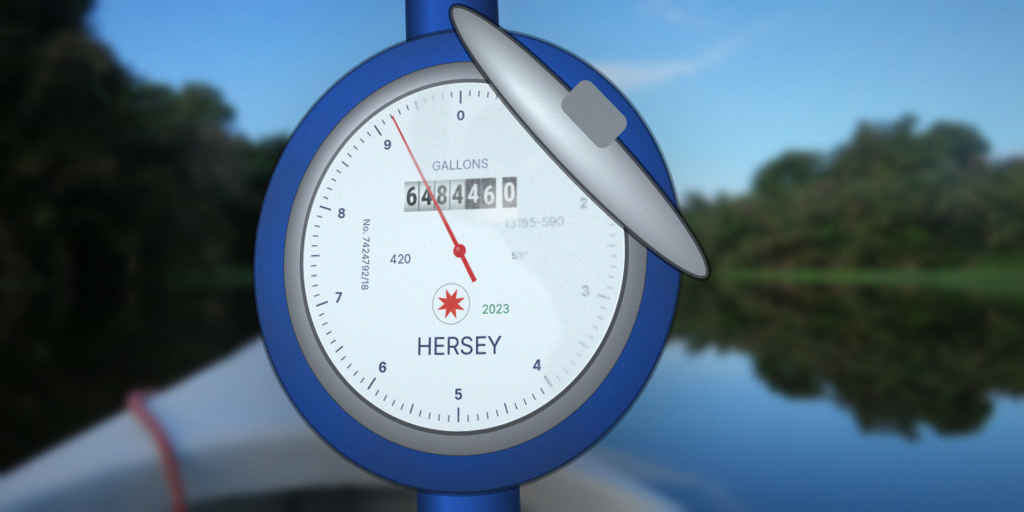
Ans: 6484459.2 gal
